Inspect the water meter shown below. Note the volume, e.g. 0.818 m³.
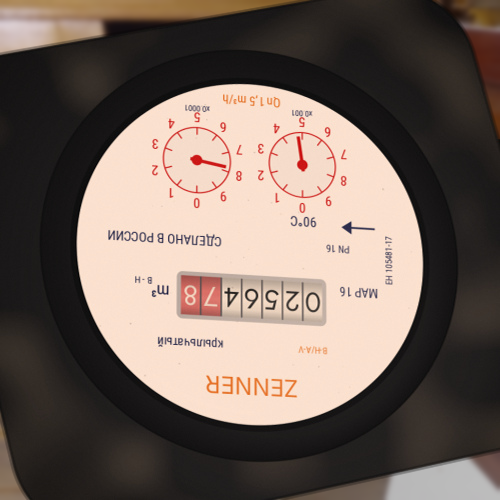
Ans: 2564.7847 m³
